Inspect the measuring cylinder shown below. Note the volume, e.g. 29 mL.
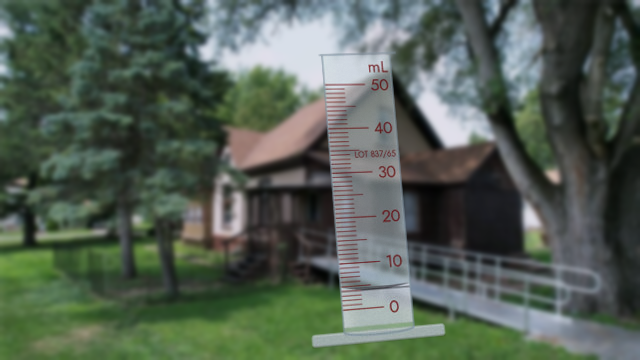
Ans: 4 mL
